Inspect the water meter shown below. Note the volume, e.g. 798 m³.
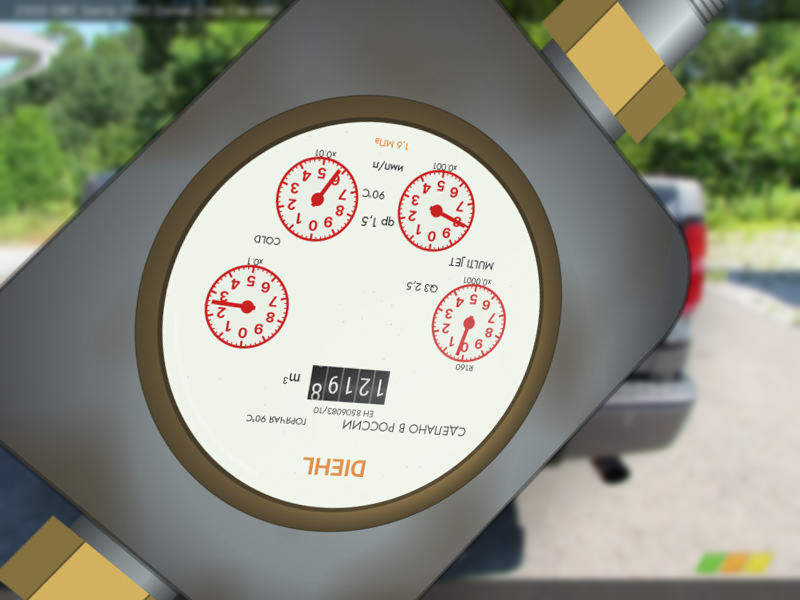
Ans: 12198.2580 m³
